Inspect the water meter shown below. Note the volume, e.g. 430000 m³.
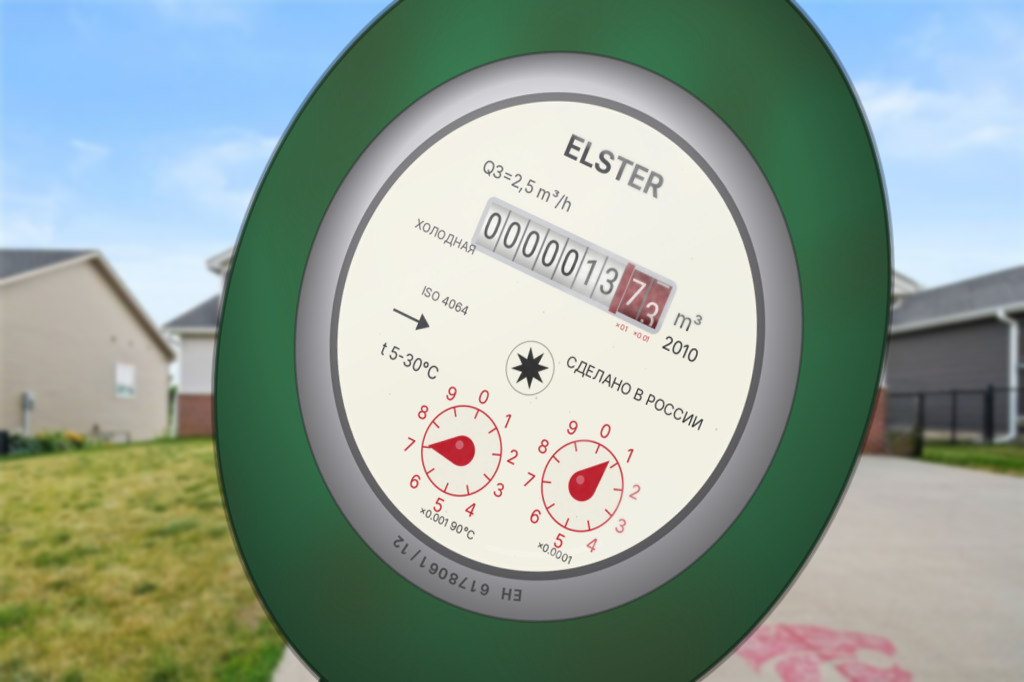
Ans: 13.7270 m³
